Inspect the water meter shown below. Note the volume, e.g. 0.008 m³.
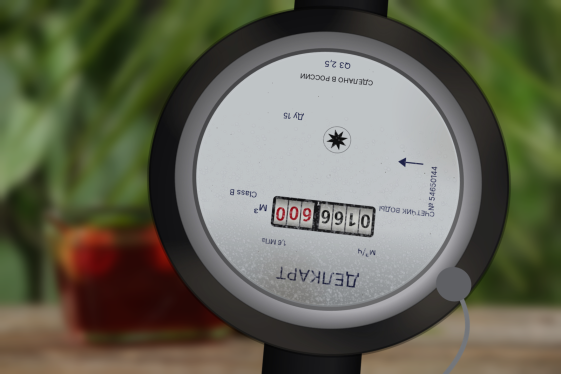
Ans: 166.600 m³
